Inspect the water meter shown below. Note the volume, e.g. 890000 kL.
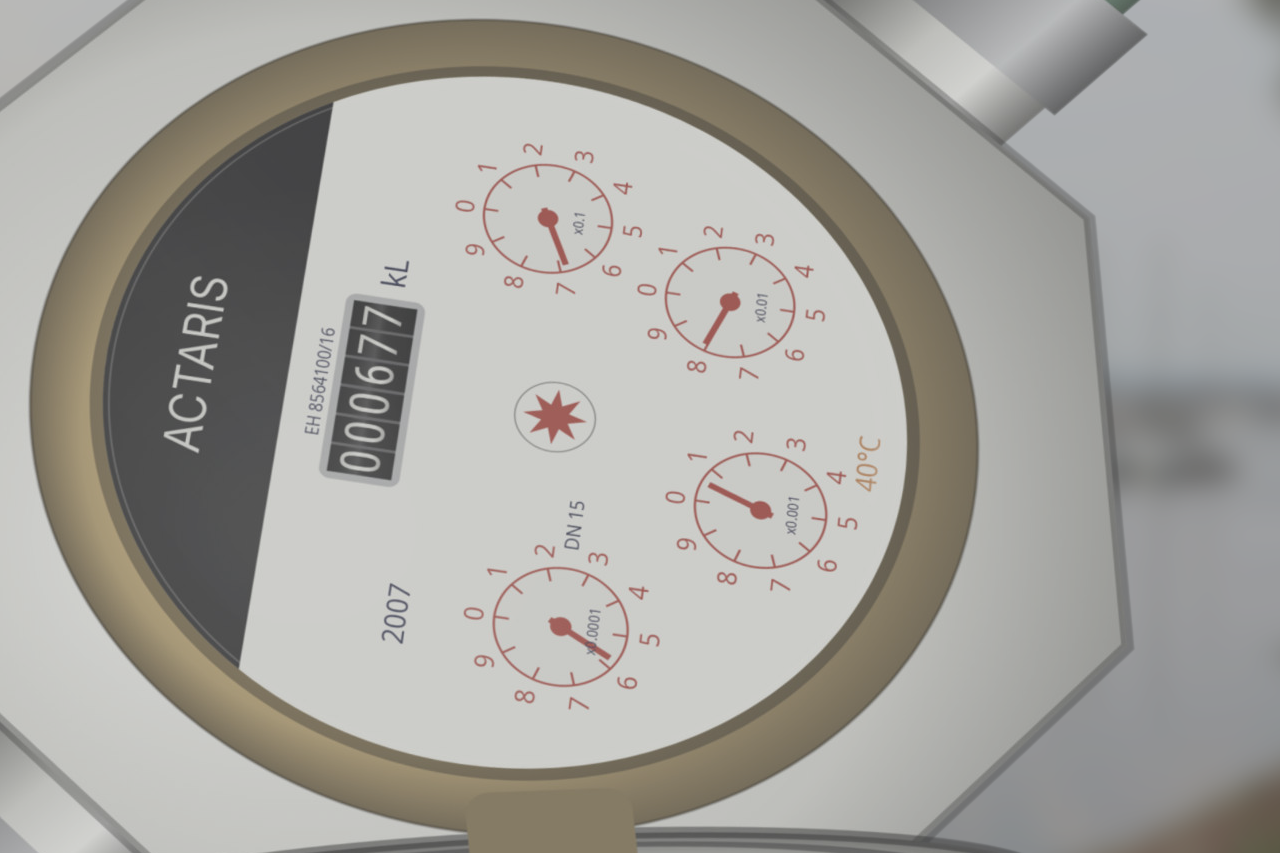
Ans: 677.6805 kL
